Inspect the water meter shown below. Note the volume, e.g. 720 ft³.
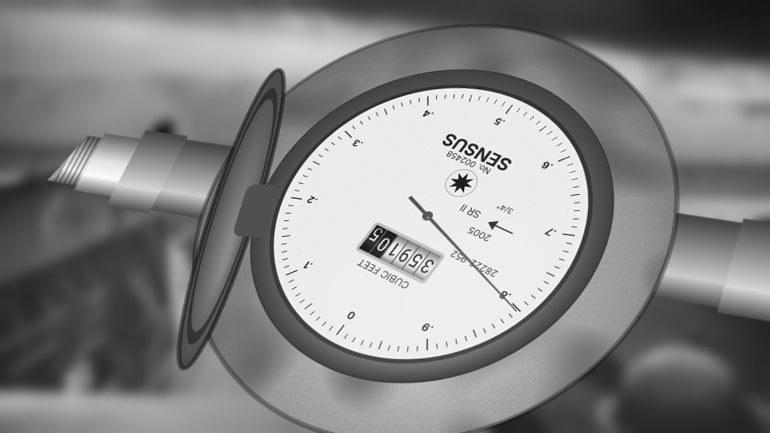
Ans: 359104.80 ft³
